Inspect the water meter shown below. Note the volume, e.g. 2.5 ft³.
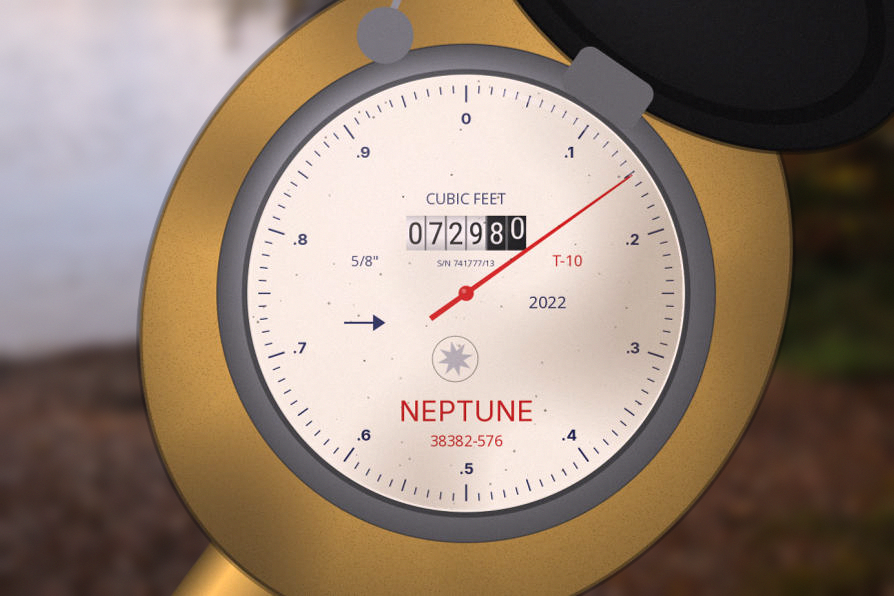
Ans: 72980.15 ft³
